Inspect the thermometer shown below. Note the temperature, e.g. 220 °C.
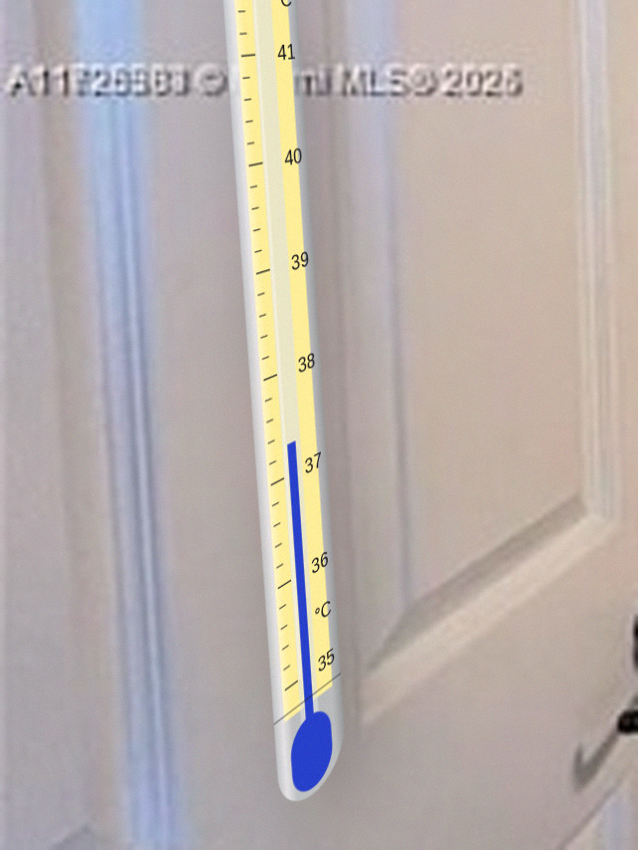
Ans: 37.3 °C
